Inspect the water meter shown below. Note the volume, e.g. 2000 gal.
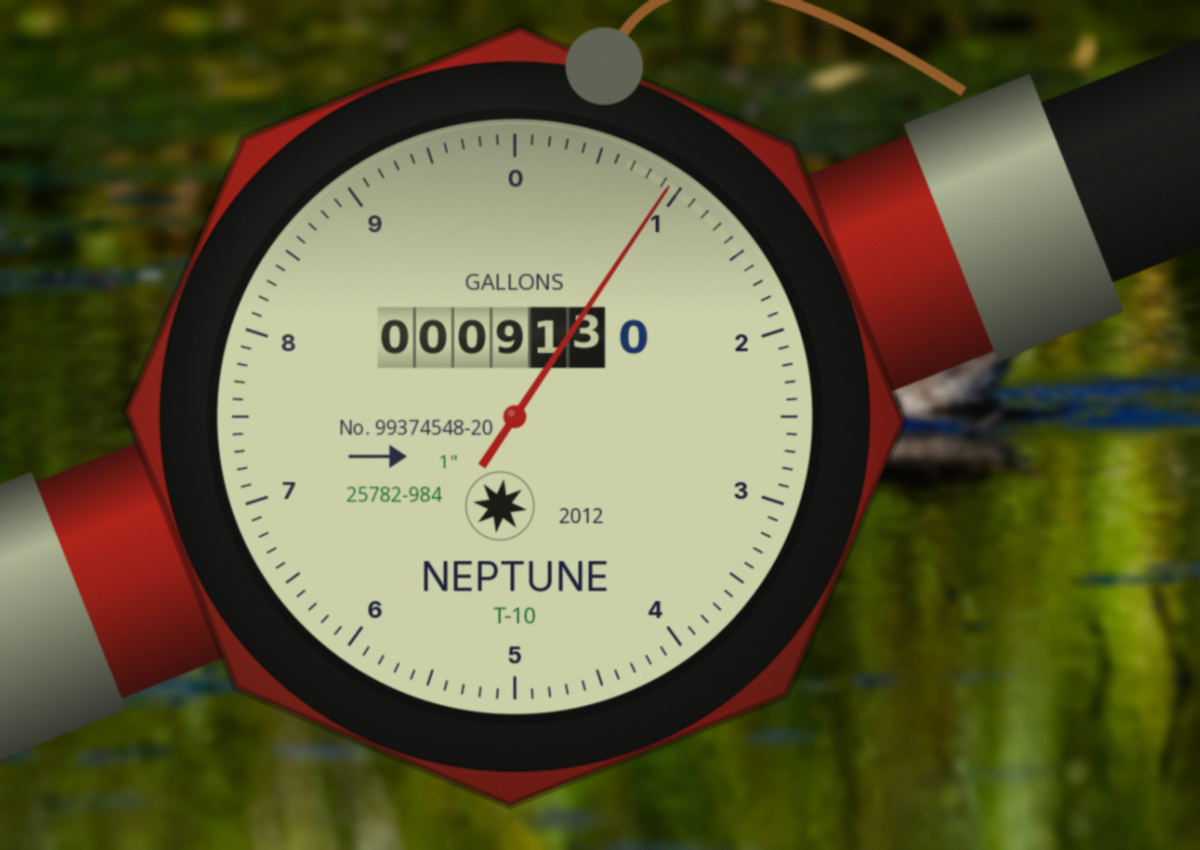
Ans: 9130.9 gal
